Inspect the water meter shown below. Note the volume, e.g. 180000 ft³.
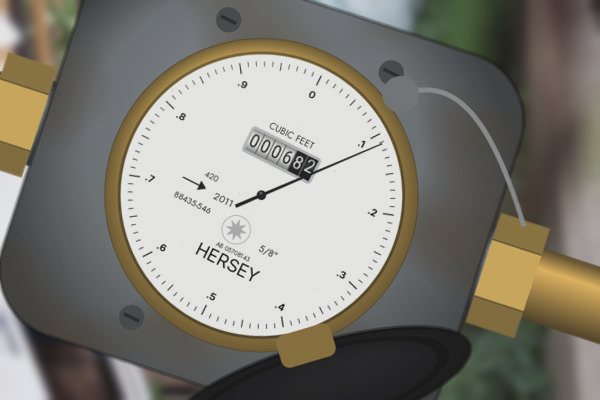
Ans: 682.11 ft³
